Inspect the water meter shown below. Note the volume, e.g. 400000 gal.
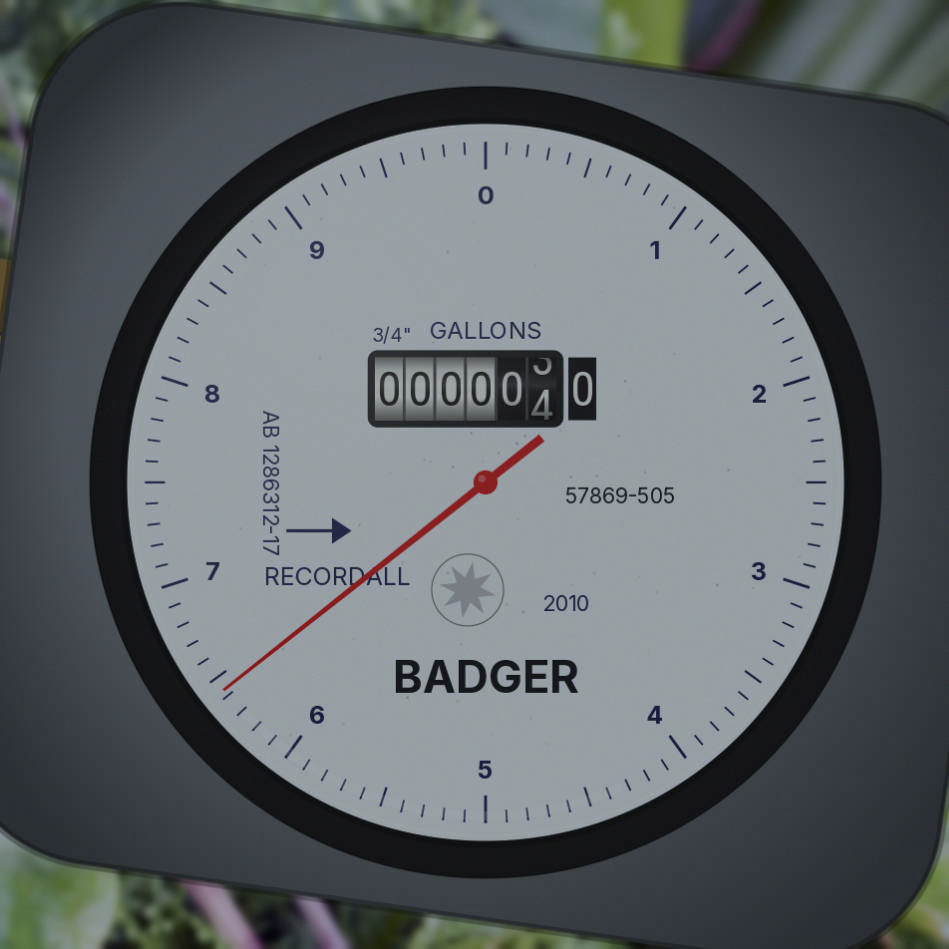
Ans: 36.4 gal
